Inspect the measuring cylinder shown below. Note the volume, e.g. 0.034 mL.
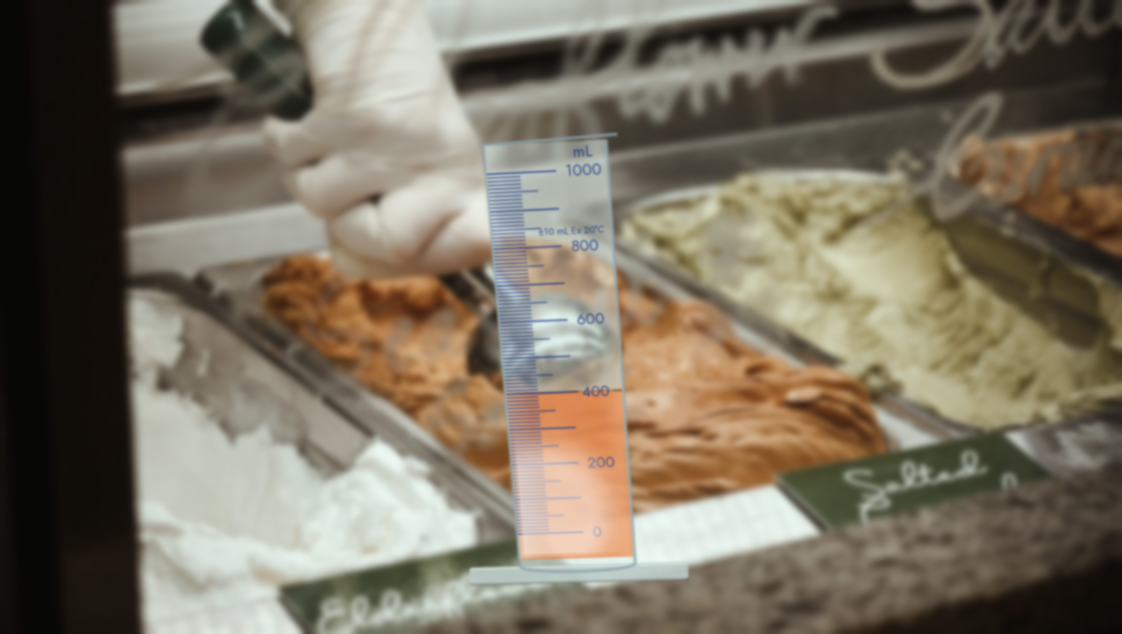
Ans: 400 mL
